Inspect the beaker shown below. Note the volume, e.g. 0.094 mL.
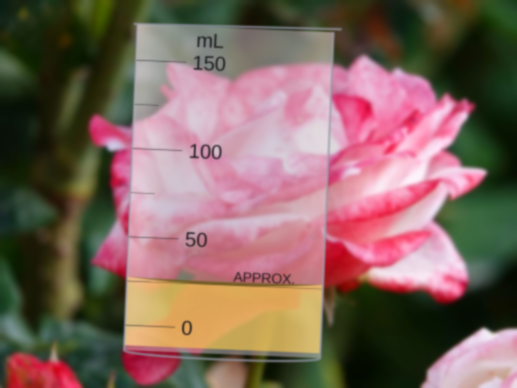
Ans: 25 mL
